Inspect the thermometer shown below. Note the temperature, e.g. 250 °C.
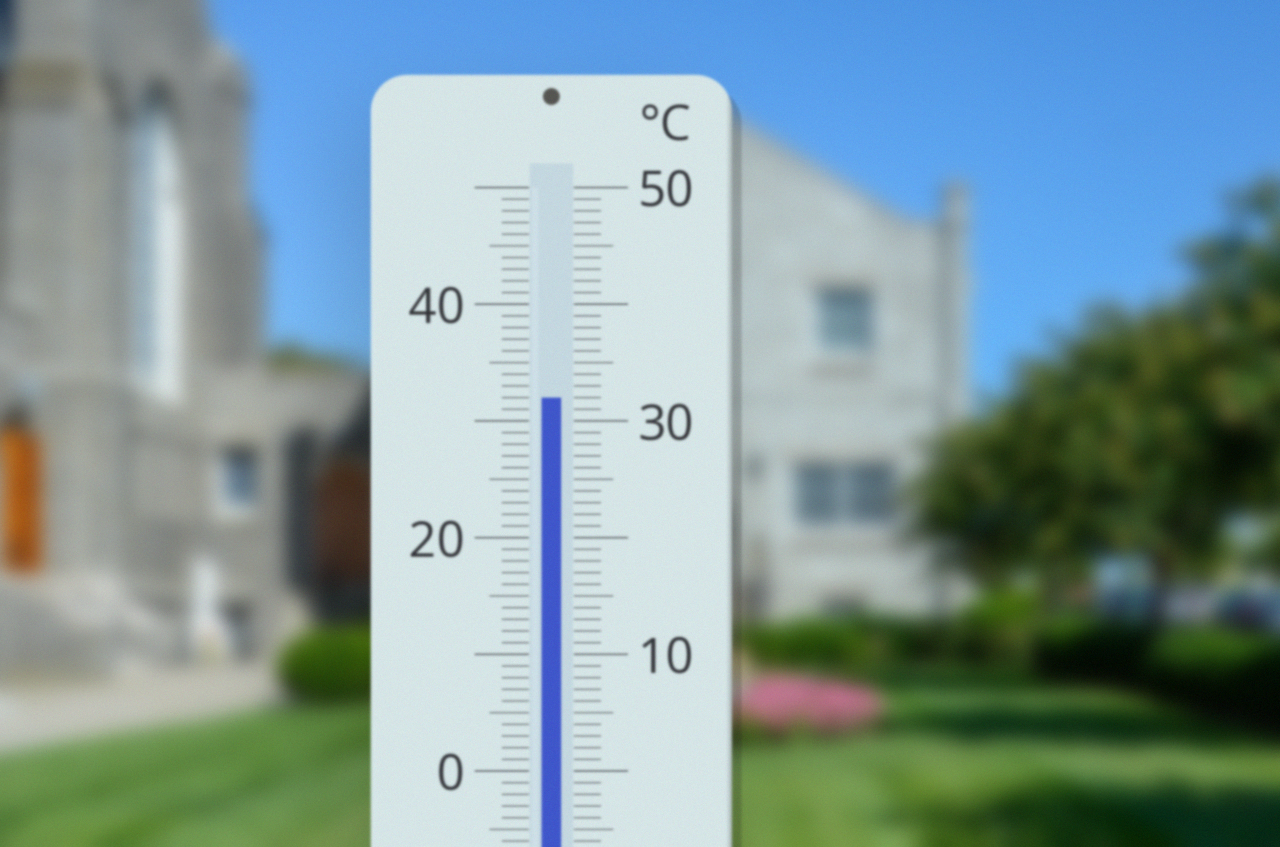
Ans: 32 °C
